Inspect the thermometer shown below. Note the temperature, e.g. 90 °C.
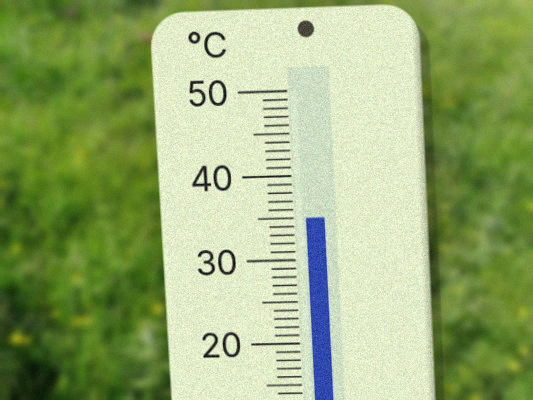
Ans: 35 °C
